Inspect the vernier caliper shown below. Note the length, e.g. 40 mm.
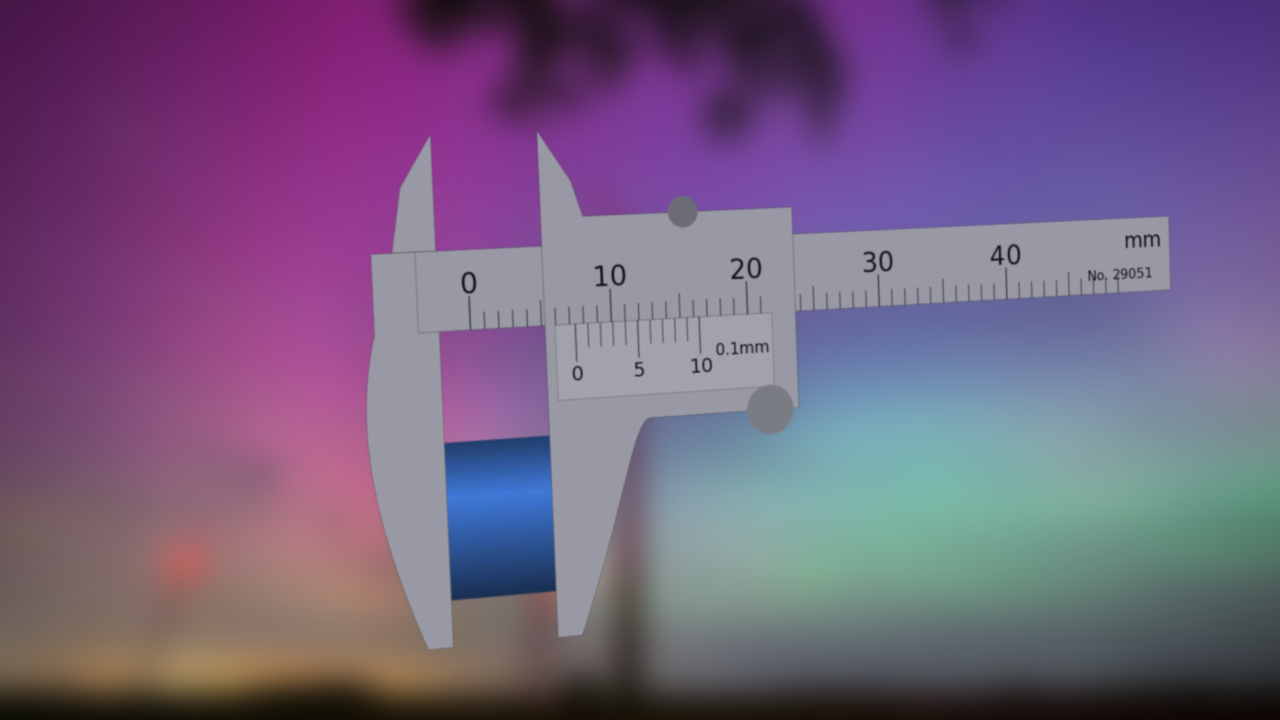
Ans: 7.4 mm
